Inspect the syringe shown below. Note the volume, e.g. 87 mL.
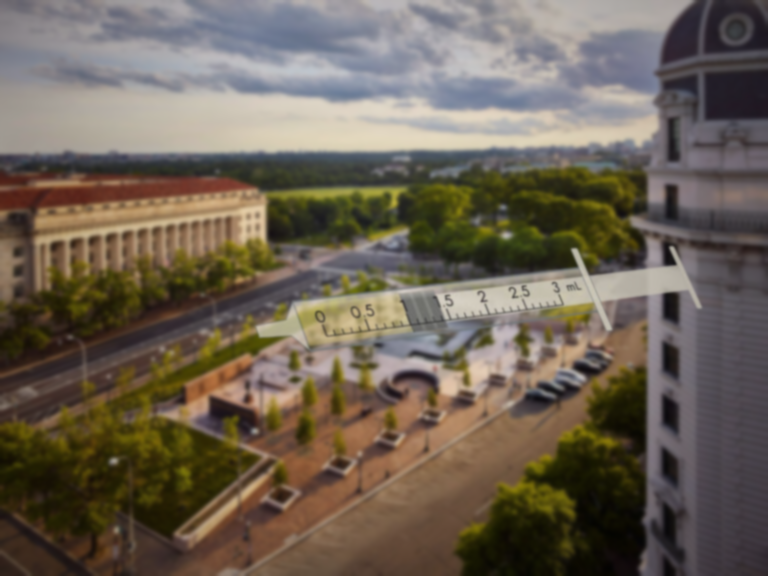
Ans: 1 mL
